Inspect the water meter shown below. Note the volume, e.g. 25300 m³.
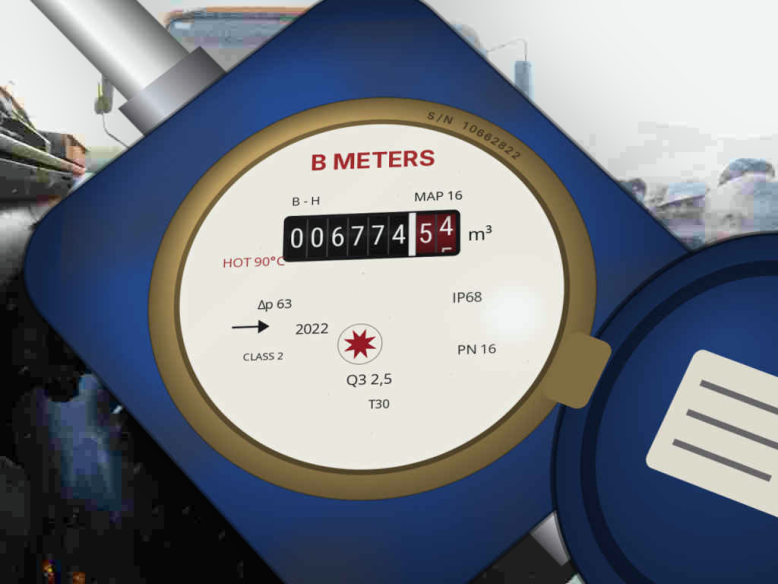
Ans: 6774.54 m³
